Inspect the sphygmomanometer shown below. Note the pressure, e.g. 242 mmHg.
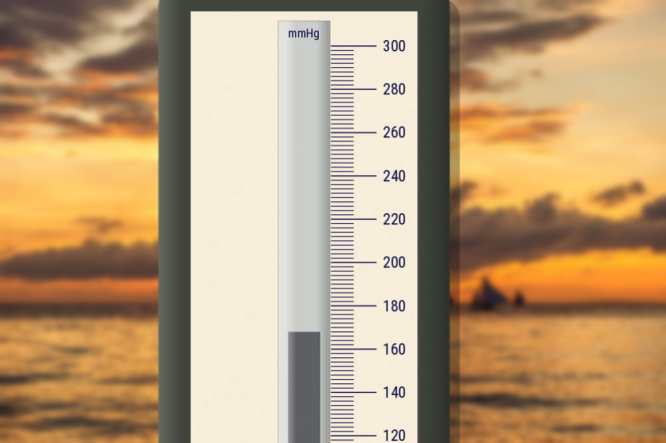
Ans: 168 mmHg
